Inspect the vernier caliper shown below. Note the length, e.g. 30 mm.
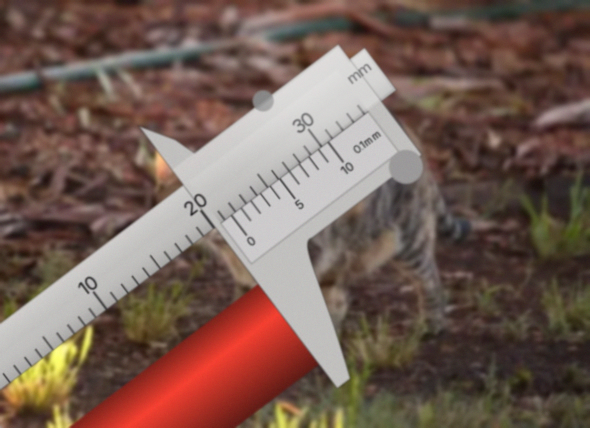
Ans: 21.6 mm
